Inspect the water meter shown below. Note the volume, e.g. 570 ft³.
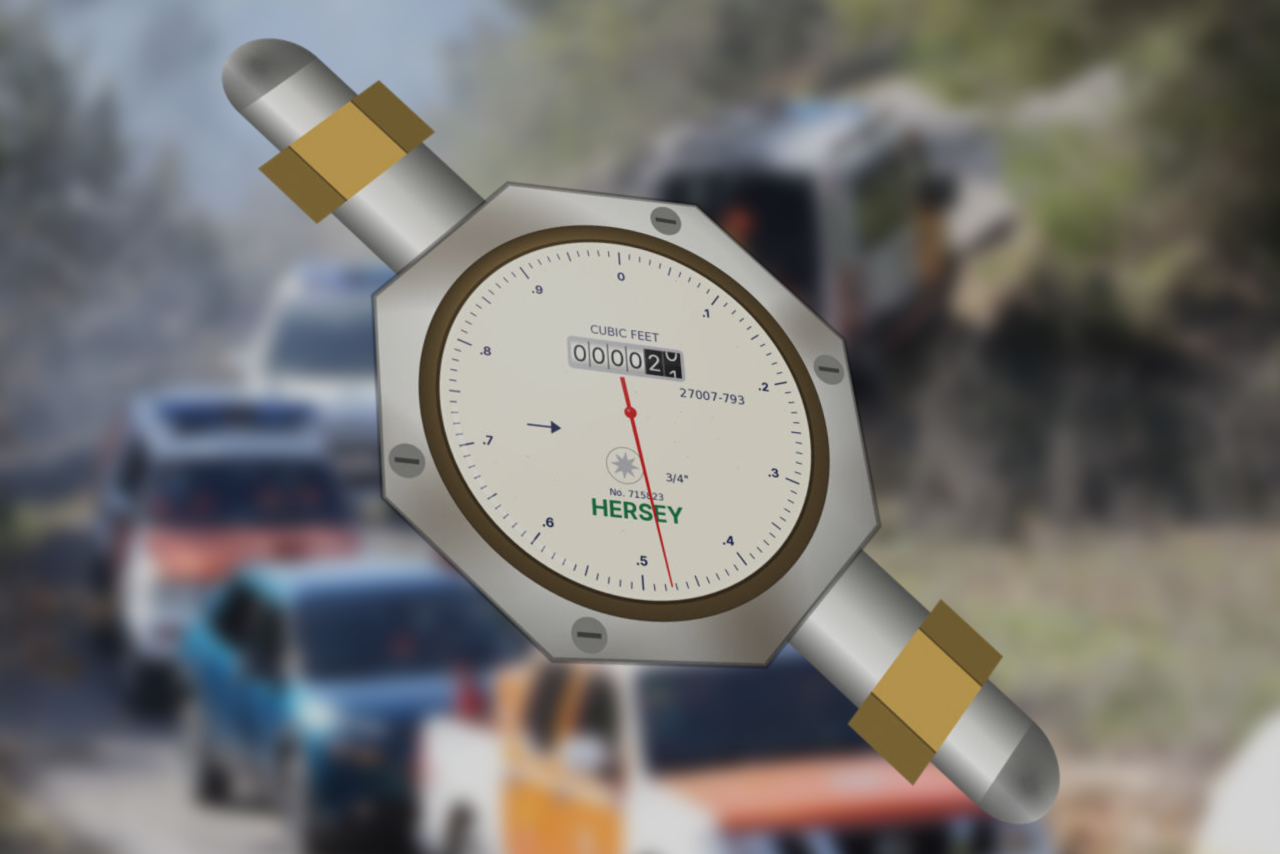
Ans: 20.47 ft³
